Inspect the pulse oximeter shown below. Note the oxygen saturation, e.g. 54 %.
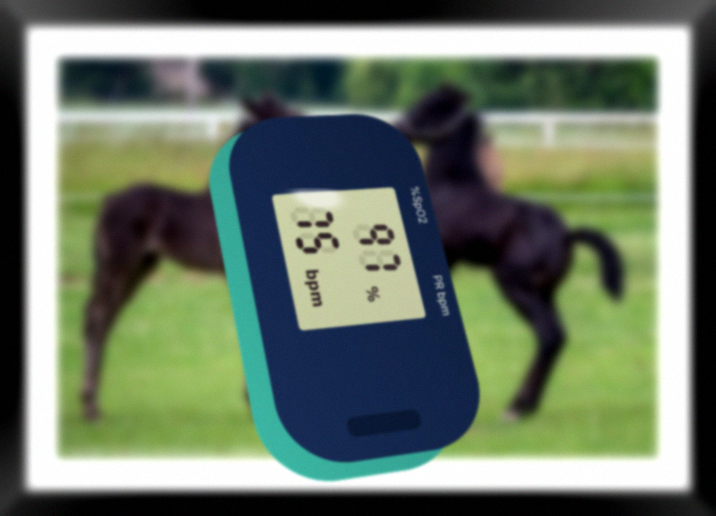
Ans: 97 %
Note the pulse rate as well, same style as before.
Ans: 75 bpm
